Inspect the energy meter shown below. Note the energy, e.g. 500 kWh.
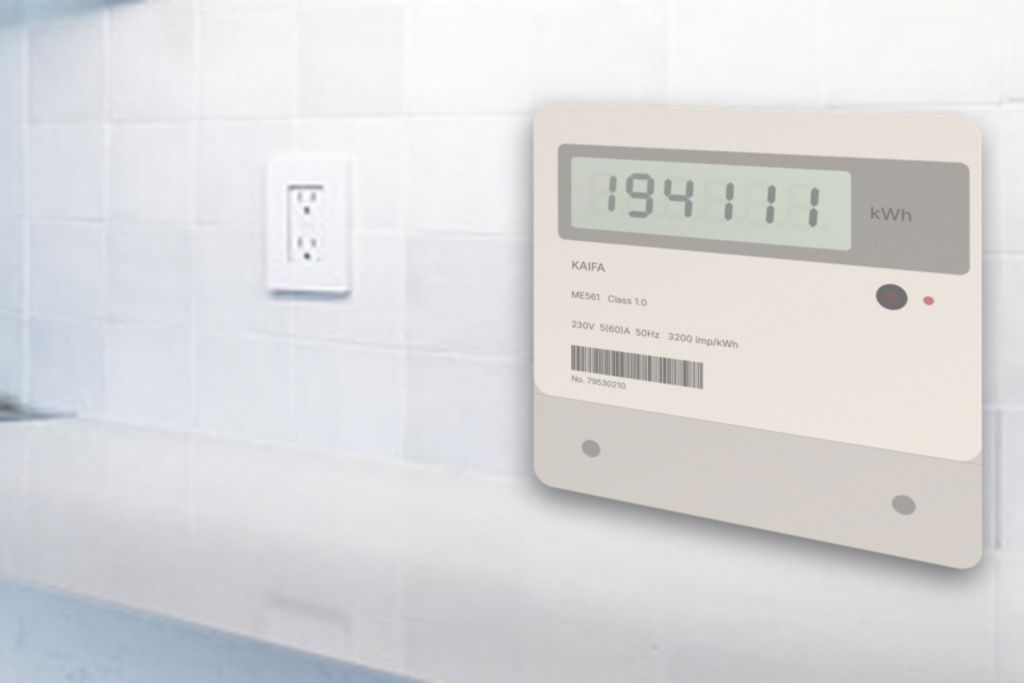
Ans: 194111 kWh
